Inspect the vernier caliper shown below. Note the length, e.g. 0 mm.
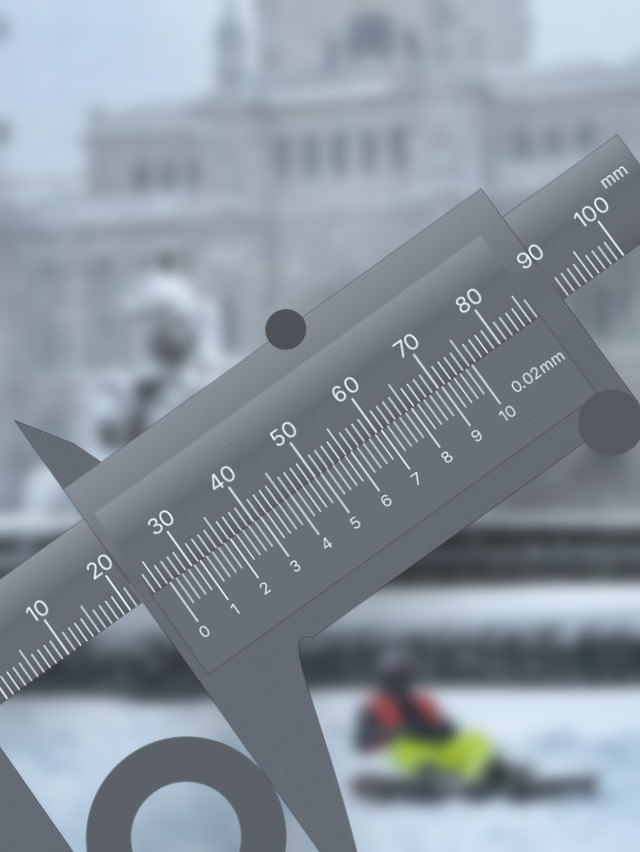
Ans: 26.4 mm
